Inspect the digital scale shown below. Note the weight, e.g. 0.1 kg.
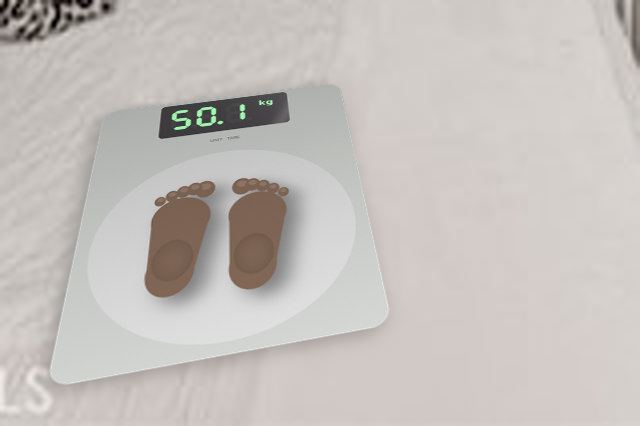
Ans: 50.1 kg
